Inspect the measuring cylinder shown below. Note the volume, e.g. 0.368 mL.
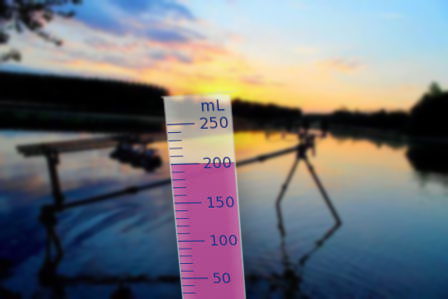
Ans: 200 mL
